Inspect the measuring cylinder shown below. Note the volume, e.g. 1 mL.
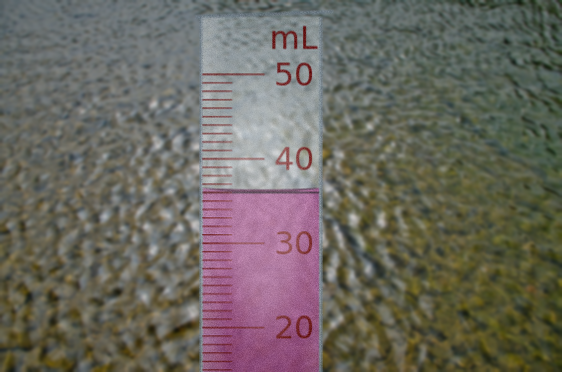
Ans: 36 mL
